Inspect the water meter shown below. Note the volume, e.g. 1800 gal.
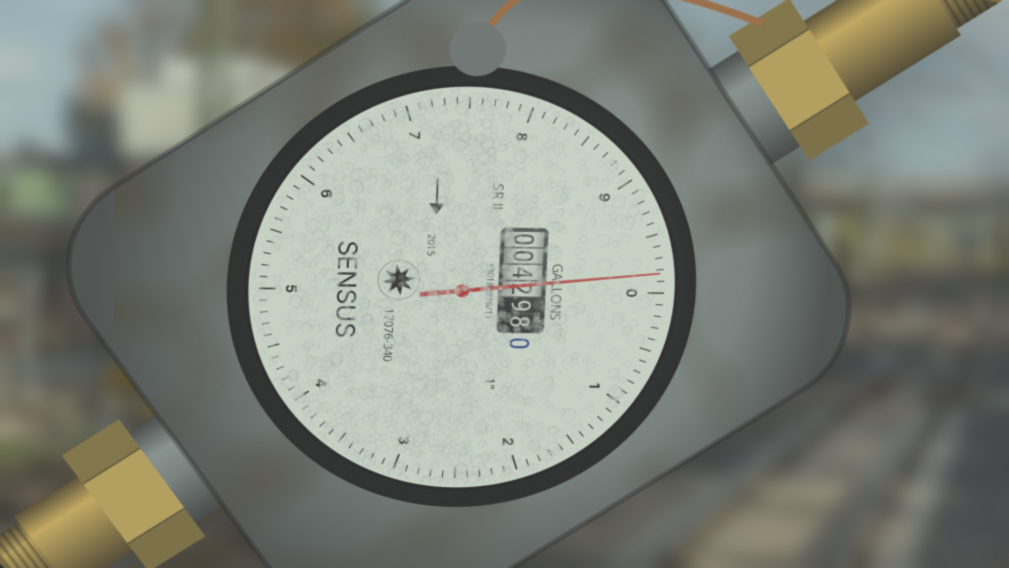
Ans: 42979.8 gal
